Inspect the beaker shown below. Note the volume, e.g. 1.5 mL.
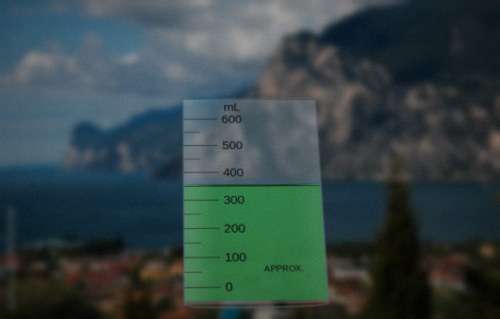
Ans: 350 mL
